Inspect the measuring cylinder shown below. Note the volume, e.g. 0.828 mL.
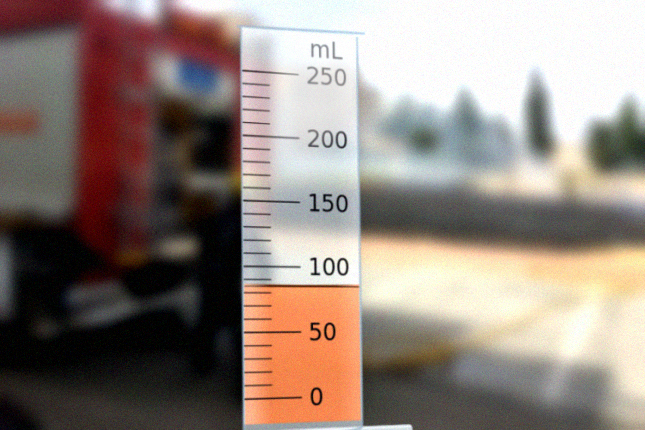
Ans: 85 mL
